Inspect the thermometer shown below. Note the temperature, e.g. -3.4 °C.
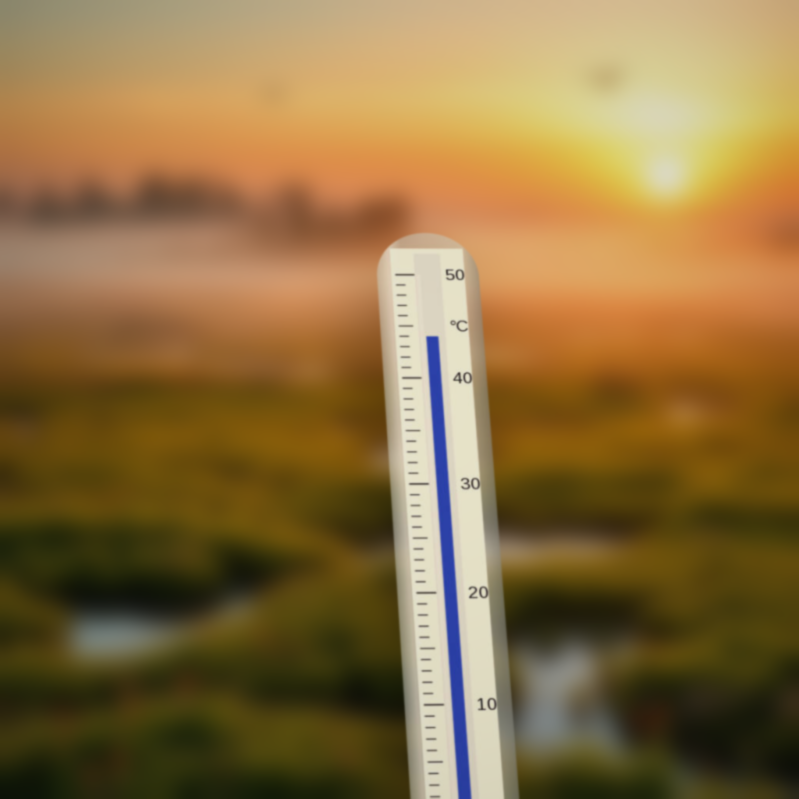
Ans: 44 °C
